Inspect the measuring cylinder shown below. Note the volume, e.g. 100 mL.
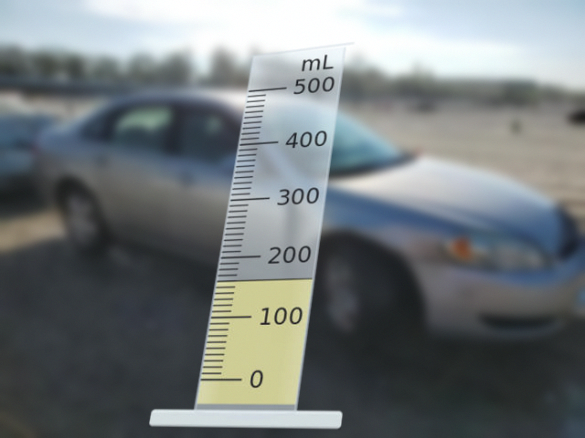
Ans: 160 mL
